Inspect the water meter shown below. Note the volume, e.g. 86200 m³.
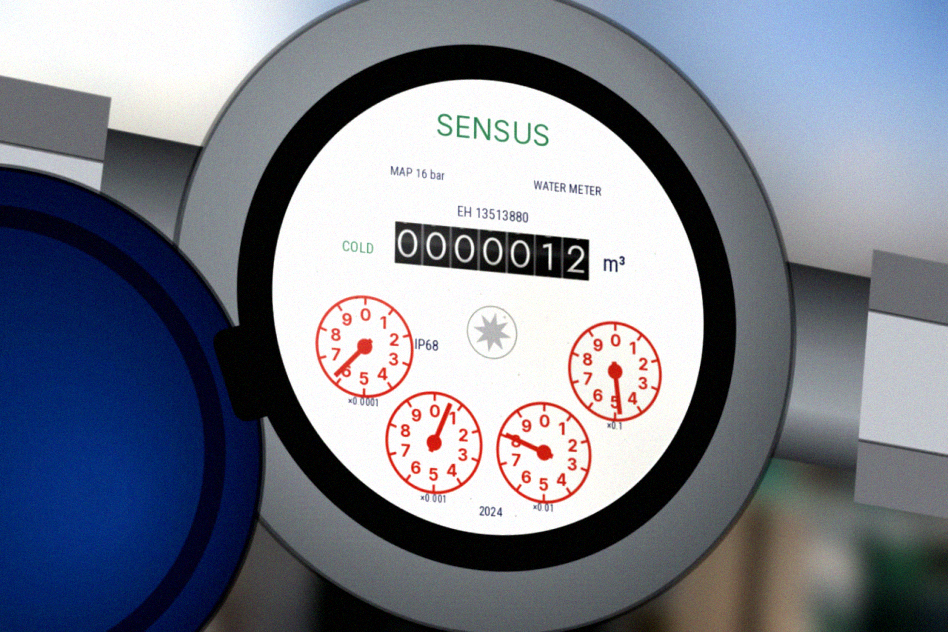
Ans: 12.4806 m³
